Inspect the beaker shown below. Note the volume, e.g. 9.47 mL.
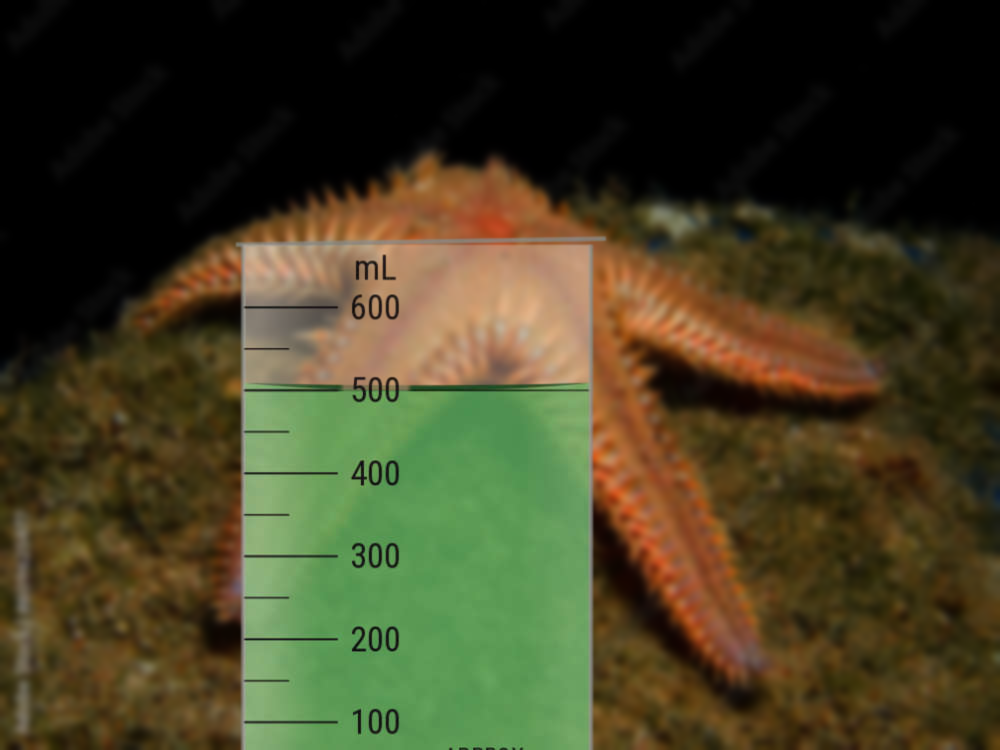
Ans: 500 mL
